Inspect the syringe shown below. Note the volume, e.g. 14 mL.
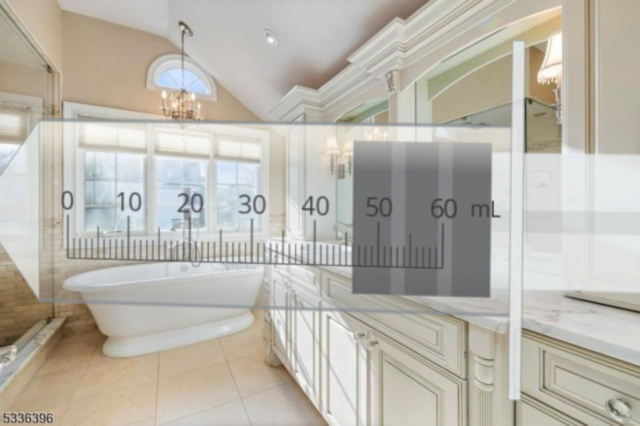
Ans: 46 mL
